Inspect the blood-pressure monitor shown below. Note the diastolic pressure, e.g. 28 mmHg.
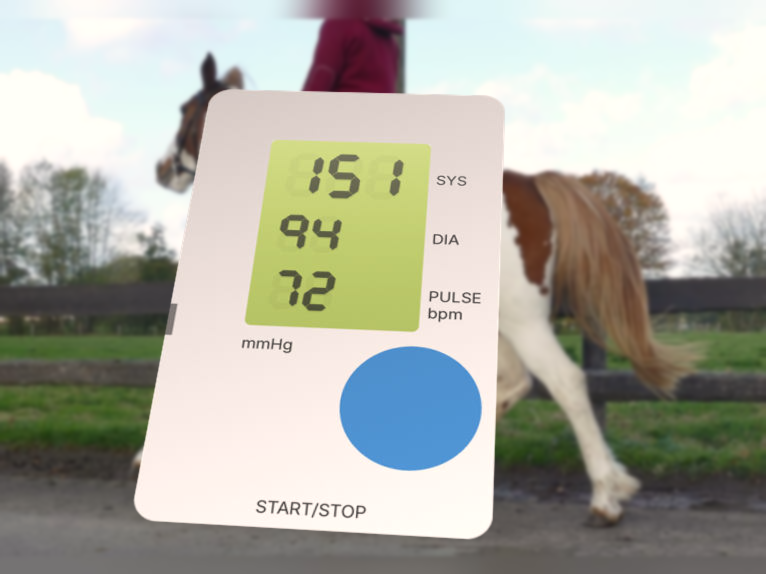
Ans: 94 mmHg
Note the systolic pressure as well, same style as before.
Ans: 151 mmHg
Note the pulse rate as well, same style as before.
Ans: 72 bpm
